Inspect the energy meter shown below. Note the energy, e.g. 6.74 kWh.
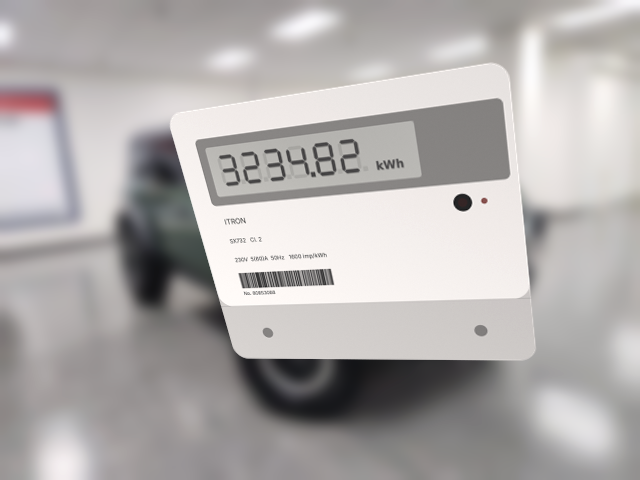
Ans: 3234.82 kWh
